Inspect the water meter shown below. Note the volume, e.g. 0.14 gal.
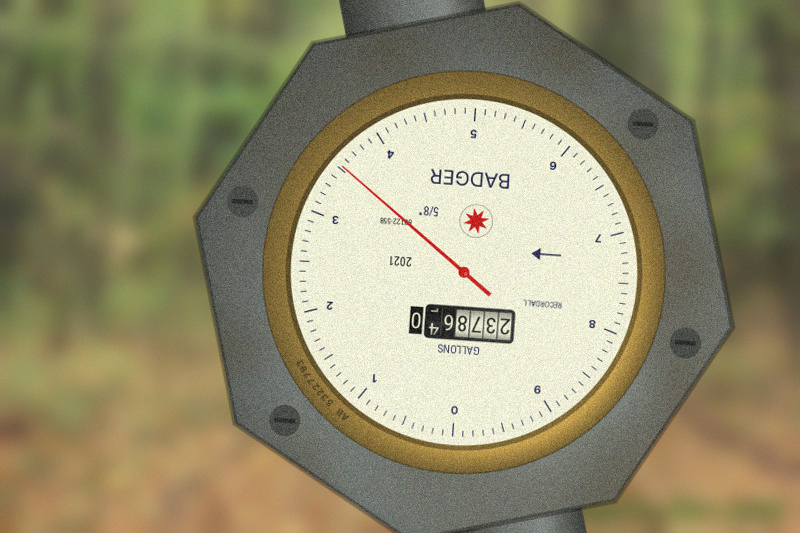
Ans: 2378643.5 gal
